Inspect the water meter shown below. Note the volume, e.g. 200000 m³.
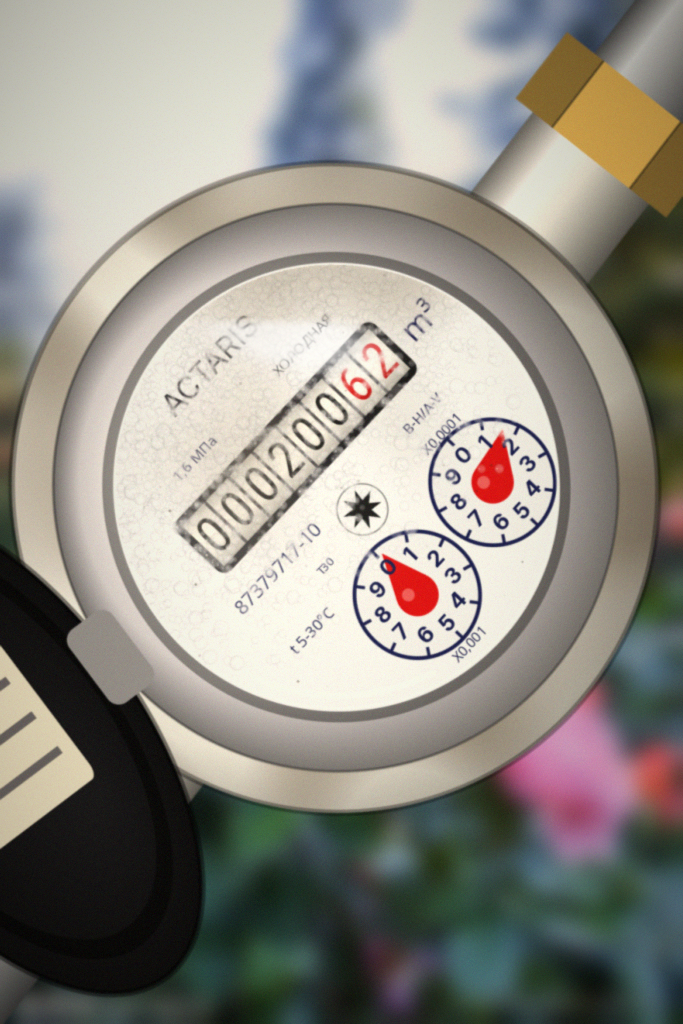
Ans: 200.6201 m³
